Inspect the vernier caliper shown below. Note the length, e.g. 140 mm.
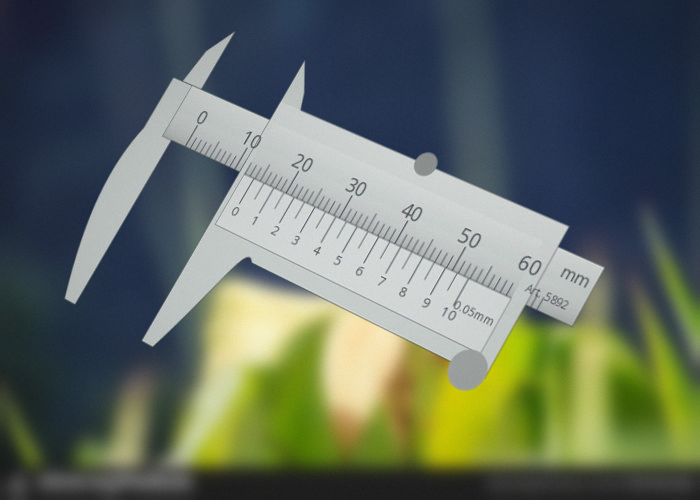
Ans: 13.8 mm
